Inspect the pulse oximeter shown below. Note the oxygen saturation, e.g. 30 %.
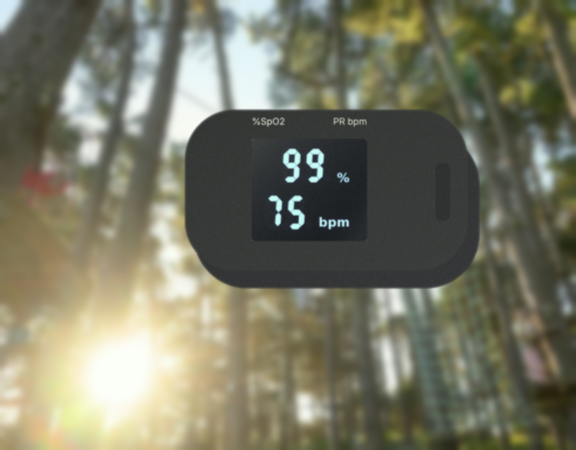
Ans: 99 %
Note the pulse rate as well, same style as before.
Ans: 75 bpm
